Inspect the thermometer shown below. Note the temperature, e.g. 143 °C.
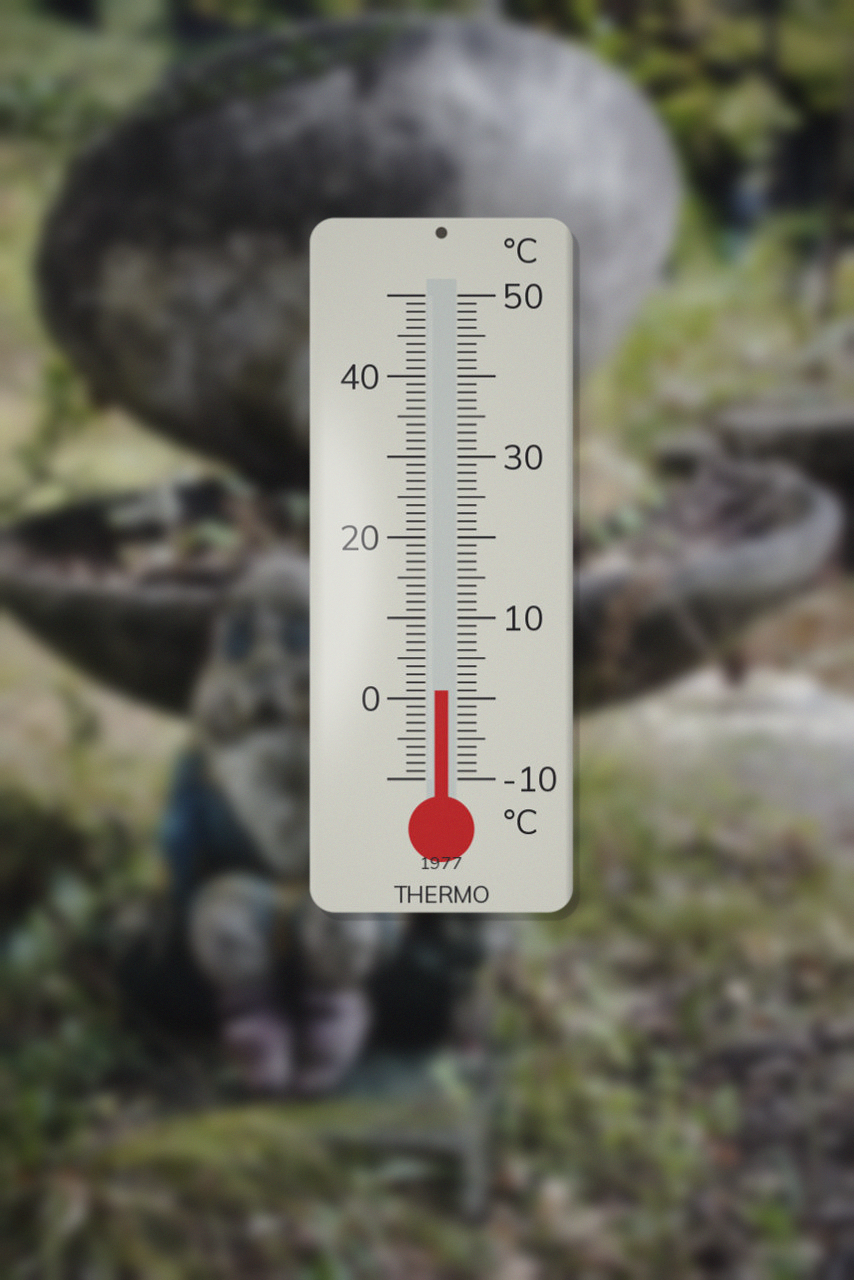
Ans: 1 °C
